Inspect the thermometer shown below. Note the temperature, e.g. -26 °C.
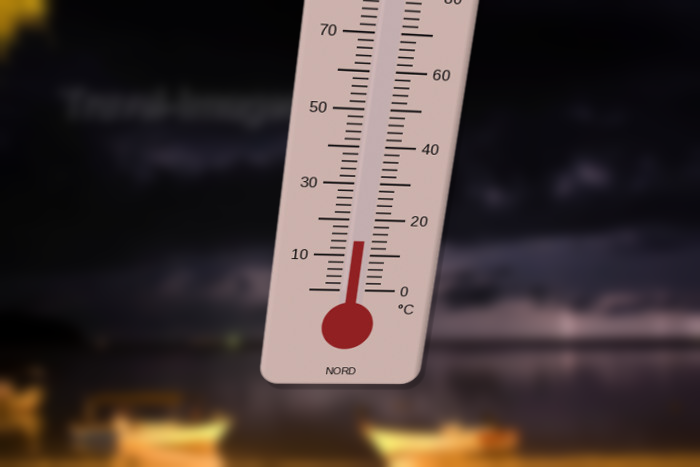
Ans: 14 °C
